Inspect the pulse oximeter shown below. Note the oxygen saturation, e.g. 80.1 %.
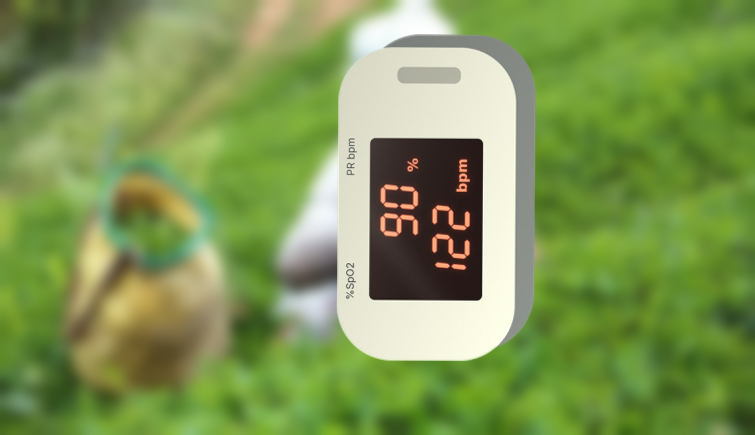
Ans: 90 %
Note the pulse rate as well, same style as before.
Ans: 122 bpm
